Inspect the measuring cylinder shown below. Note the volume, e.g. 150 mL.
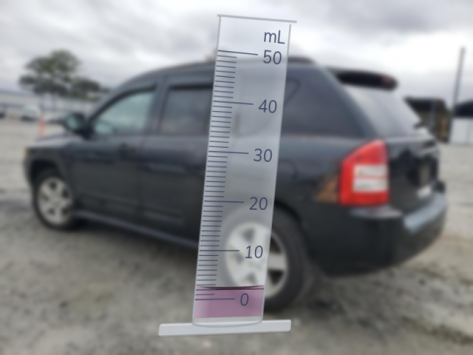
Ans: 2 mL
